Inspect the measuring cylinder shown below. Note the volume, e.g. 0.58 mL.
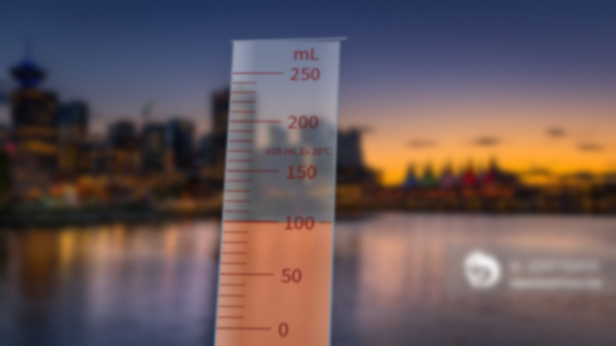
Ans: 100 mL
